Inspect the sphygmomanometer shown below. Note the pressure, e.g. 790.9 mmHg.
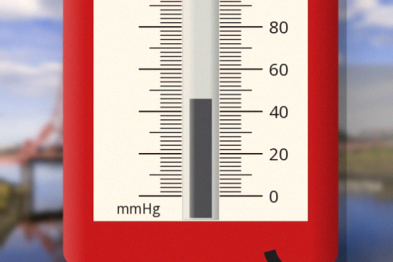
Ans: 46 mmHg
